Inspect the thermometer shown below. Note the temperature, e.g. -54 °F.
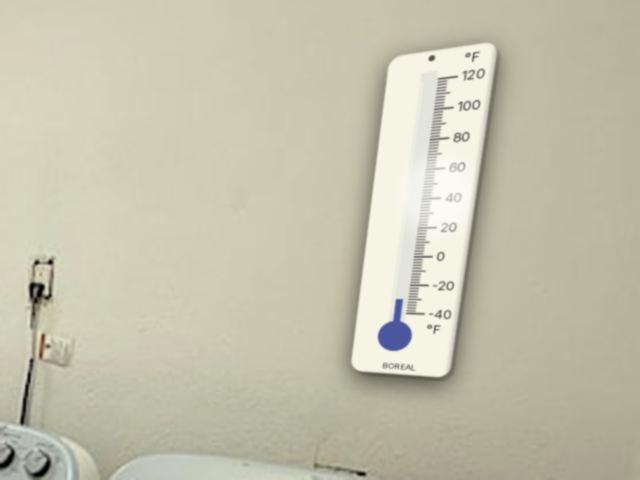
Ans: -30 °F
